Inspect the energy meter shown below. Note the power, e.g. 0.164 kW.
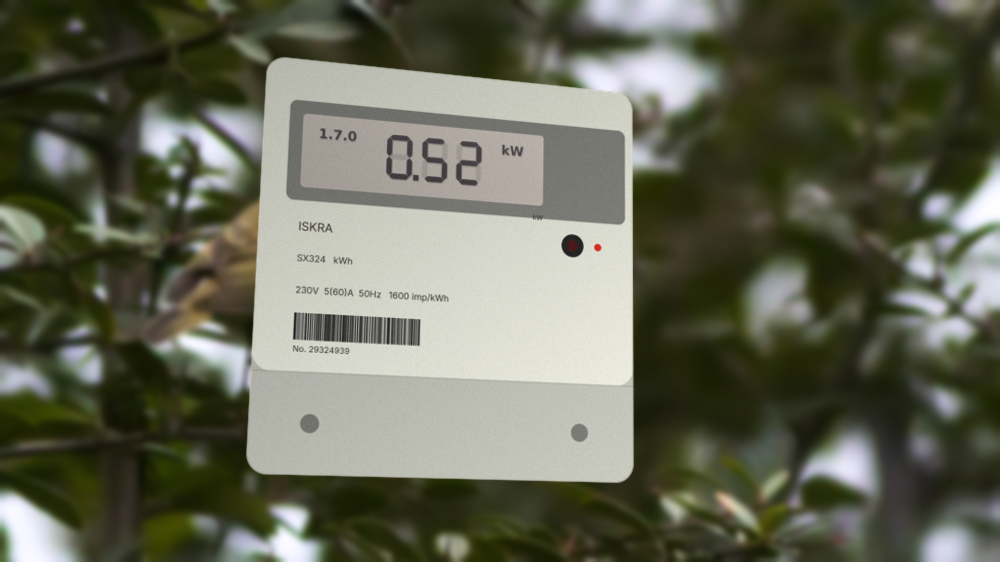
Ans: 0.52 kW
